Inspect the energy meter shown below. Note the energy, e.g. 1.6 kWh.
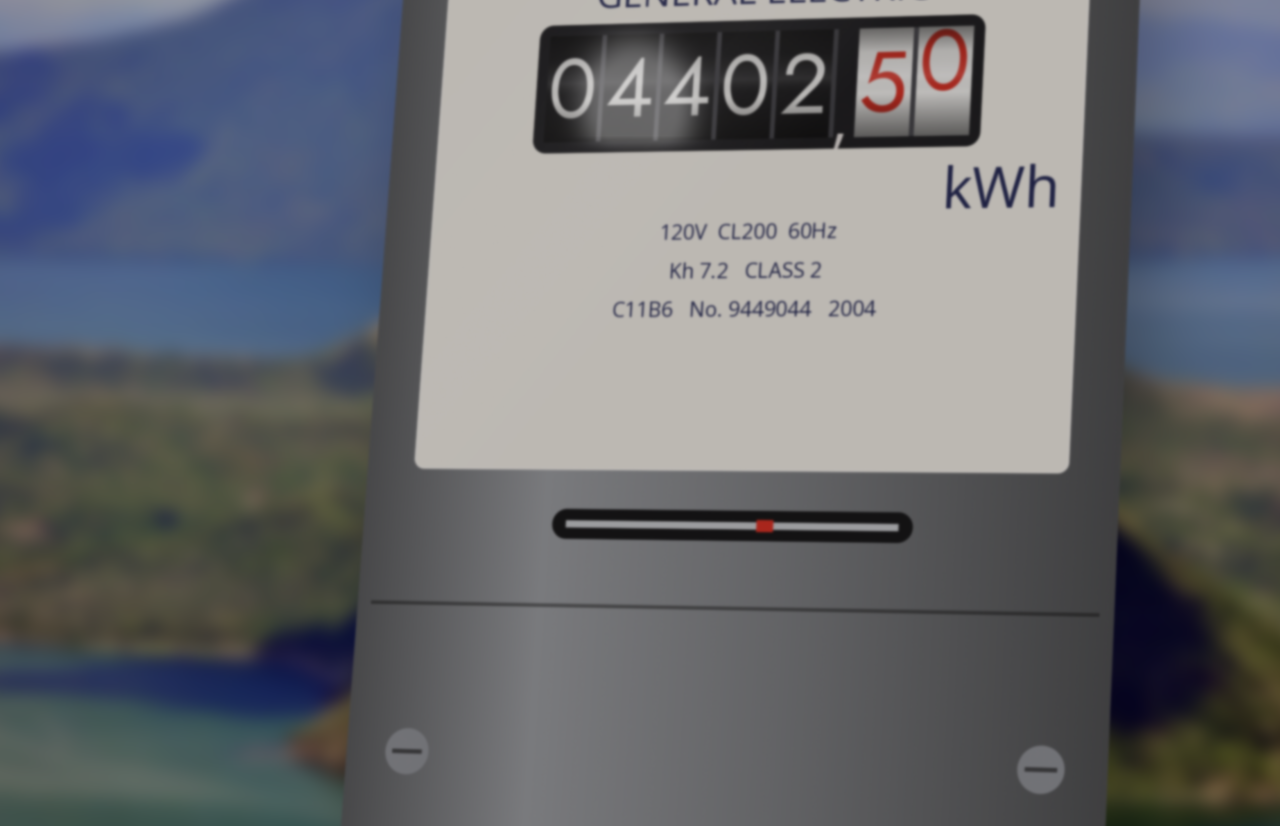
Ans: 4402.50 kWh
